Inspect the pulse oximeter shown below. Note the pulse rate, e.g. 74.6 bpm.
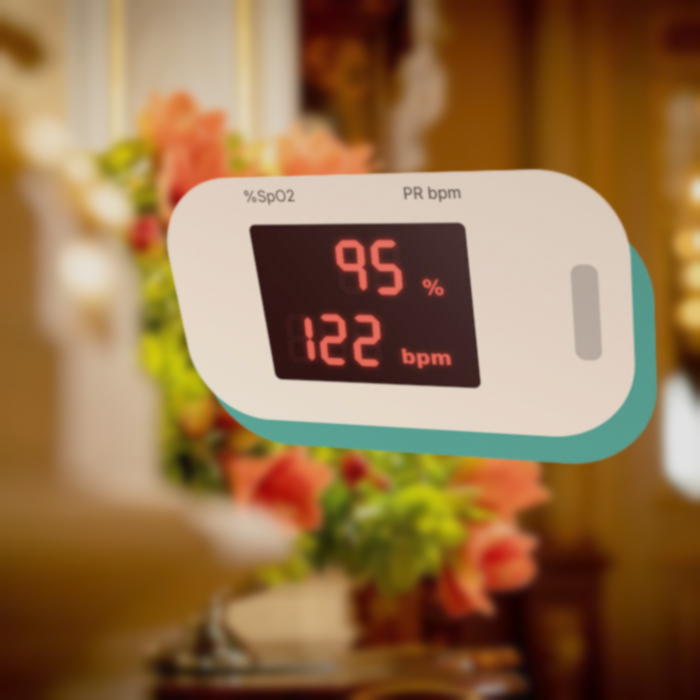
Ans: 122 bpm
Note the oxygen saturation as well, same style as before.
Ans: 95 %
